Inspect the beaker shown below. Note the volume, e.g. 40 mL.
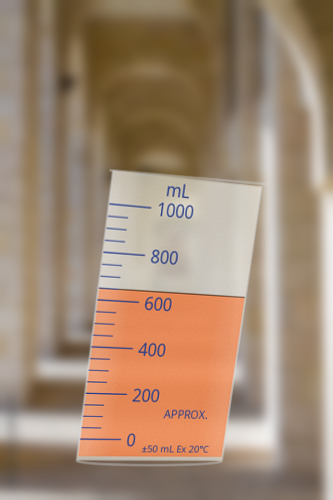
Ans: 650 mL
